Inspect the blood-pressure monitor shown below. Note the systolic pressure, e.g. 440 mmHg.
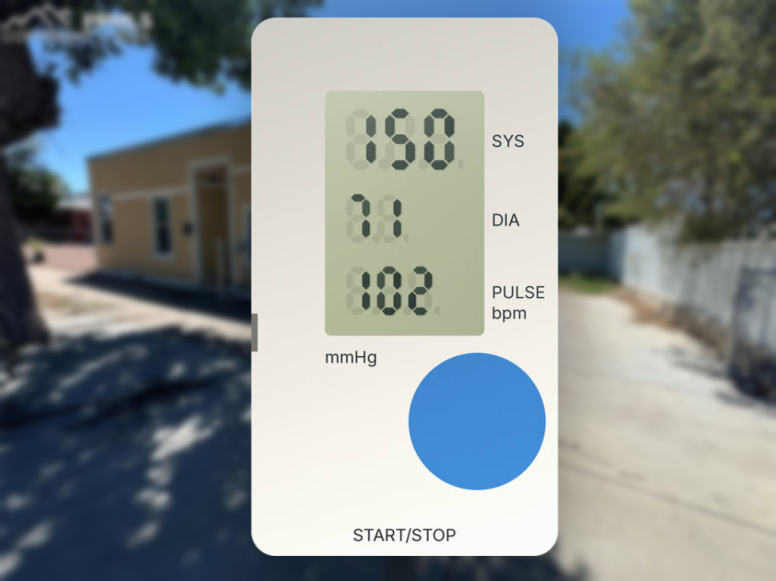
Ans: 150 mmHg
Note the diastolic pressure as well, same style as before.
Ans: 71 mmHg
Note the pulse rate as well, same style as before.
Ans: 102 bpm
